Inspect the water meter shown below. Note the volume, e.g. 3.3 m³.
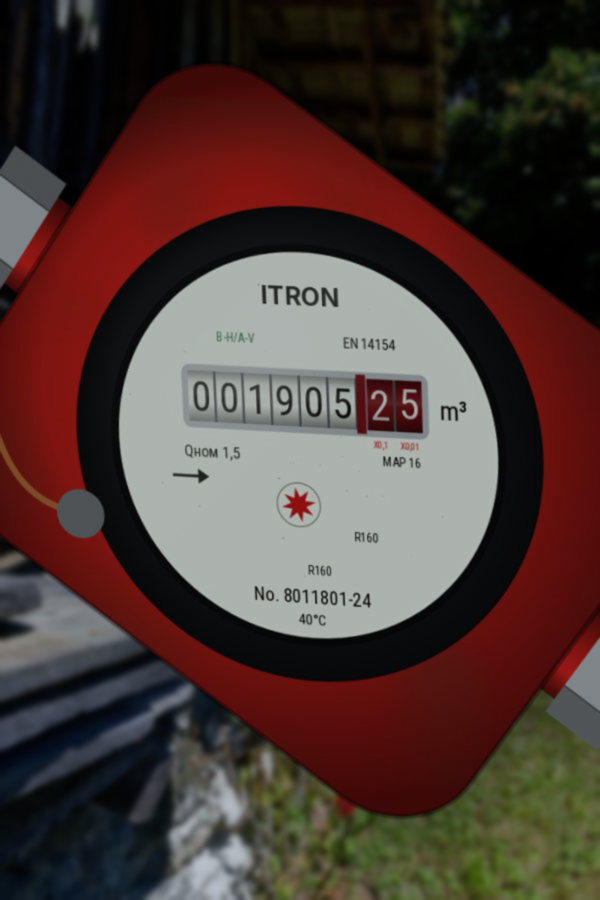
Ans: 1905.25 m³
